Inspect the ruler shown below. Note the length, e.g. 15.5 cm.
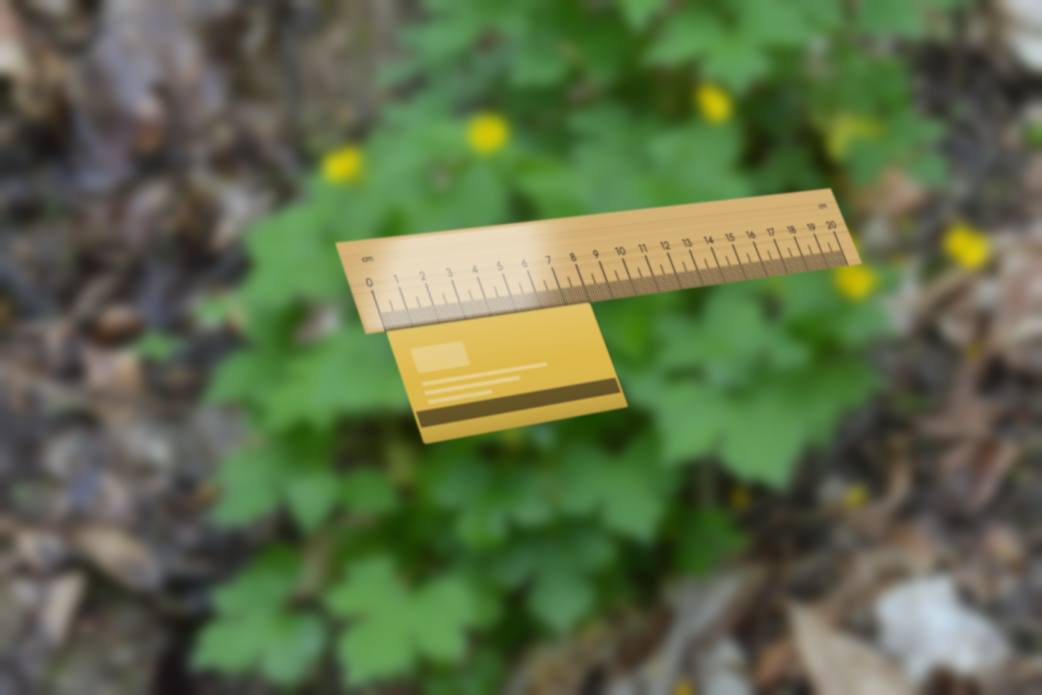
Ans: 8 cm
